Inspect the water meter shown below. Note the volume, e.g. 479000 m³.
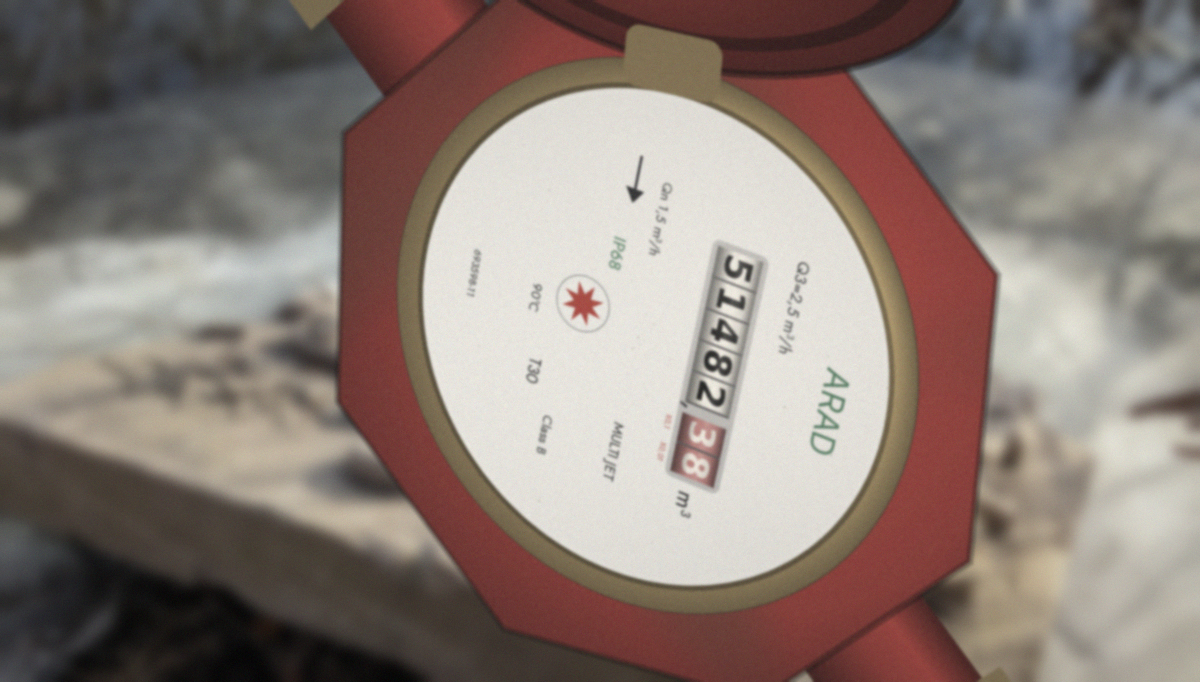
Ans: 51482.38 m³
